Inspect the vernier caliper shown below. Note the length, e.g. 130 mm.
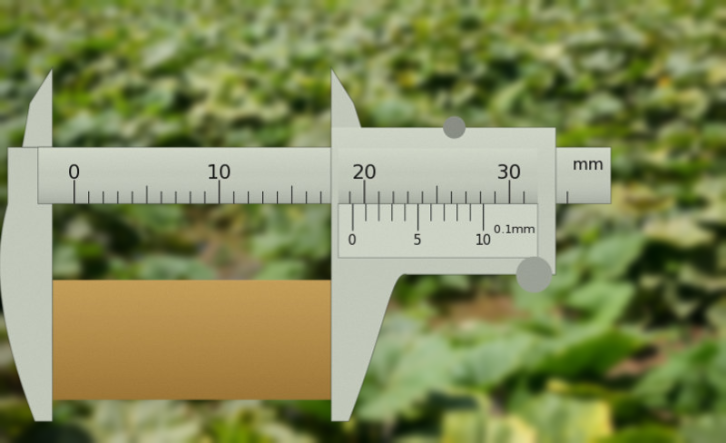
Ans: 19.2 mm
